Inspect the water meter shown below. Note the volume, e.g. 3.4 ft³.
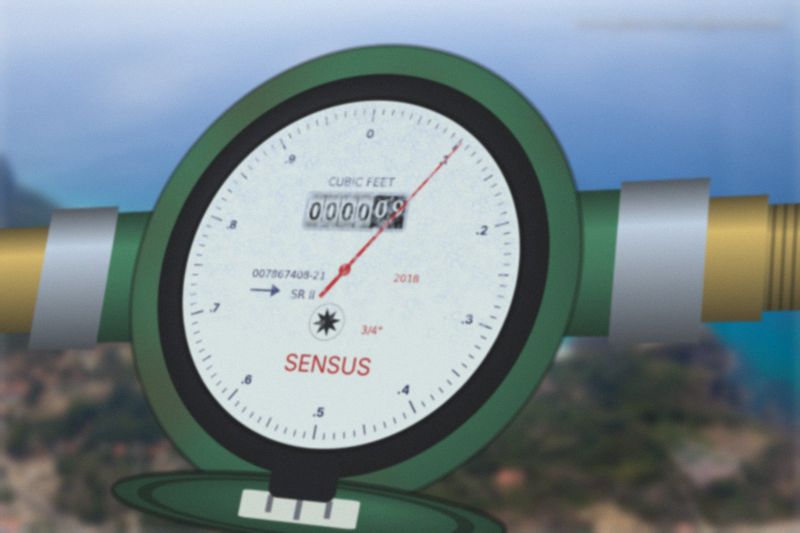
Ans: 9.10 ft³
